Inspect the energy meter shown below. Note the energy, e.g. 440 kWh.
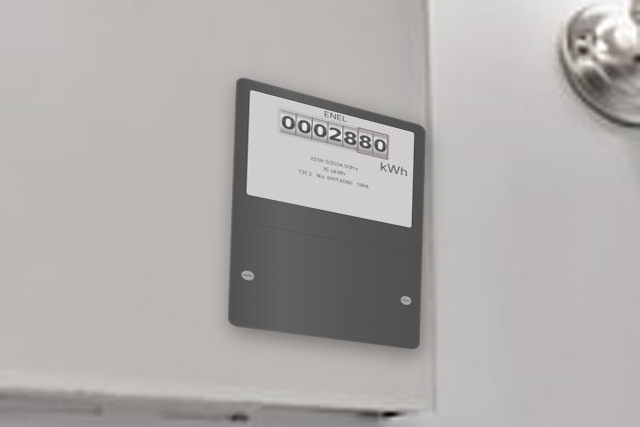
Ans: 28.80 kWh
